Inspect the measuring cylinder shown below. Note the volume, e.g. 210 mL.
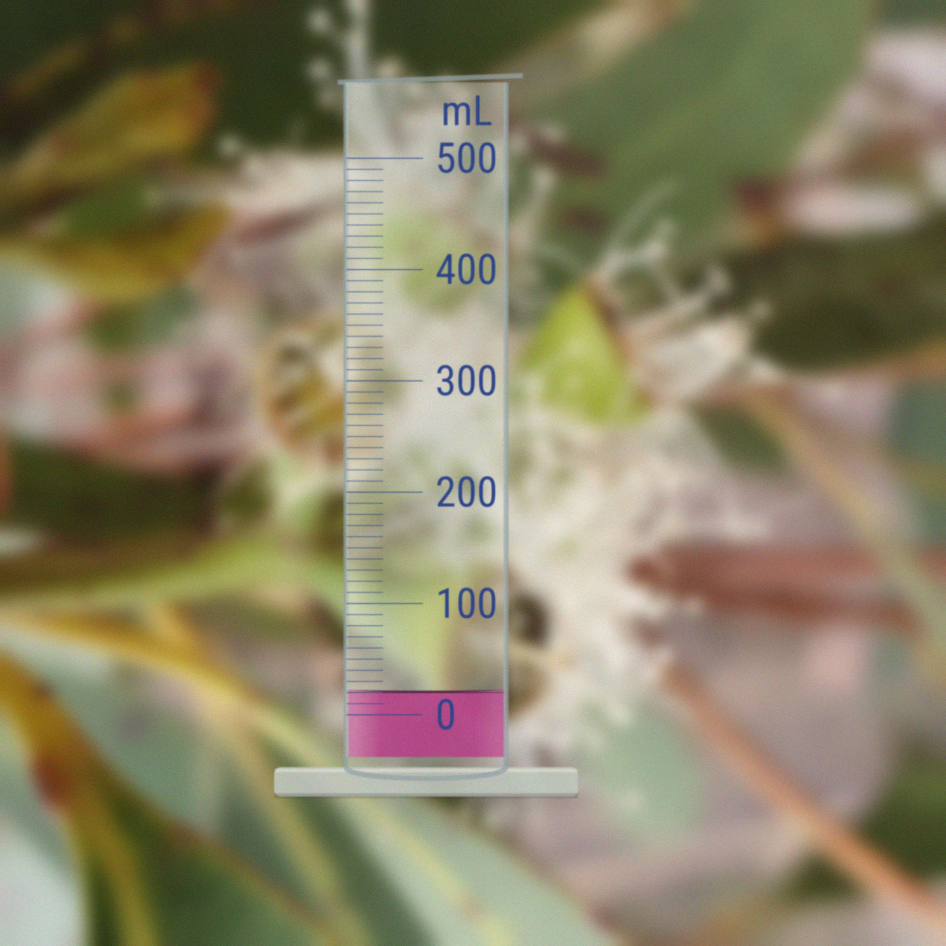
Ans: 20 mL
